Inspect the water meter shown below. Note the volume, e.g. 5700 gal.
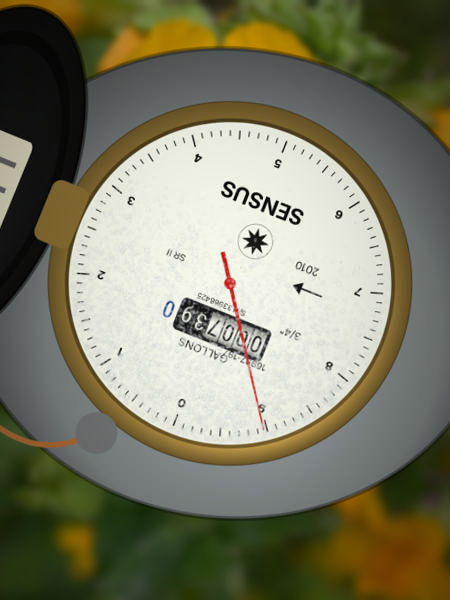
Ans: 7389.0 gal
